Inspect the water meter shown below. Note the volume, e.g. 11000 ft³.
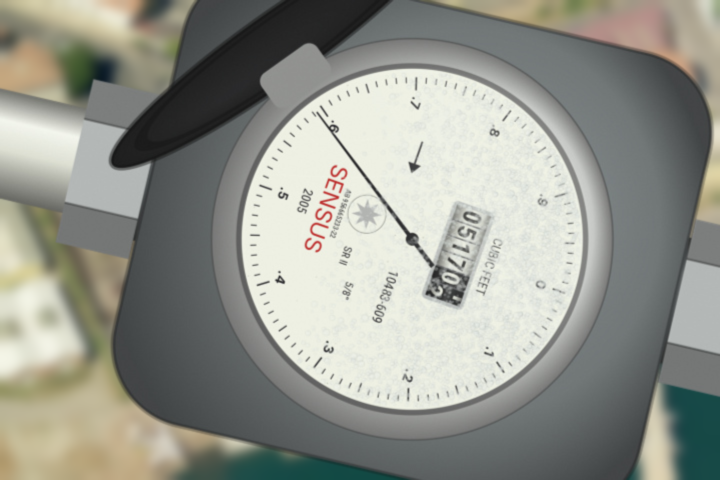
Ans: 51701.59 ft³
